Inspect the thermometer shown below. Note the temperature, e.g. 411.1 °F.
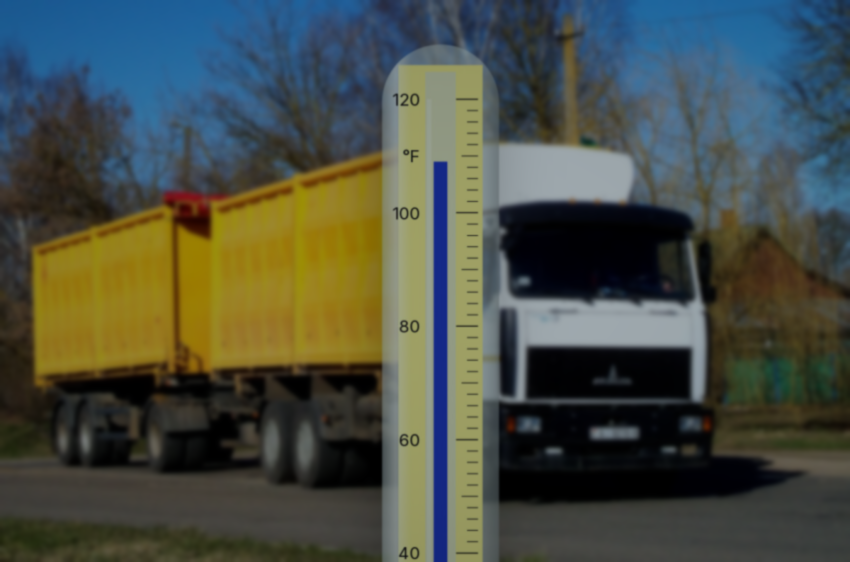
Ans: 109 °F
